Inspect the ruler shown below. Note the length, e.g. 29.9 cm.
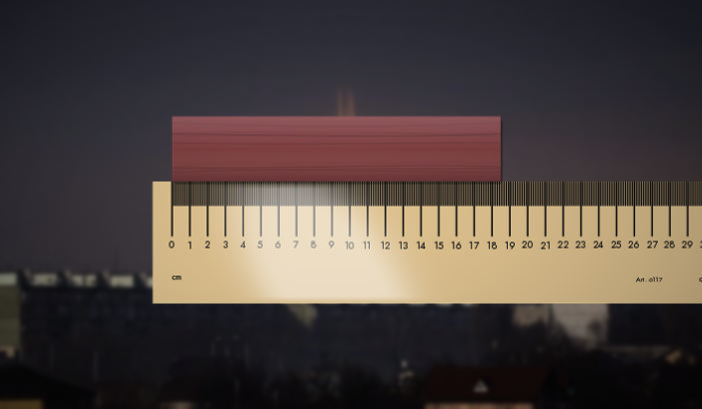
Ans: 18.5 cm
